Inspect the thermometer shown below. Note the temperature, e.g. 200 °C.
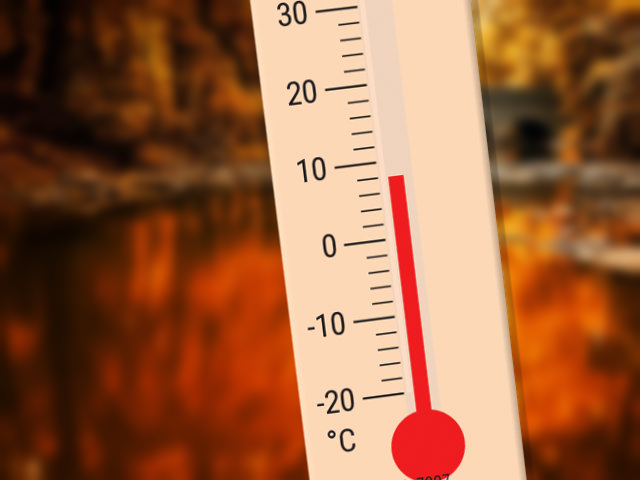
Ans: 8 °C
